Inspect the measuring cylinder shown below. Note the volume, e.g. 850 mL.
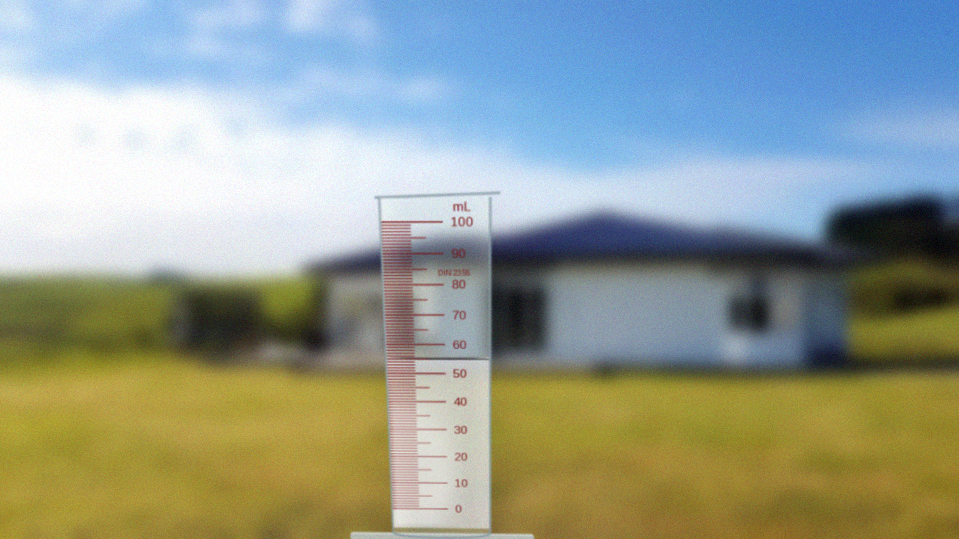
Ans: 55 mL
